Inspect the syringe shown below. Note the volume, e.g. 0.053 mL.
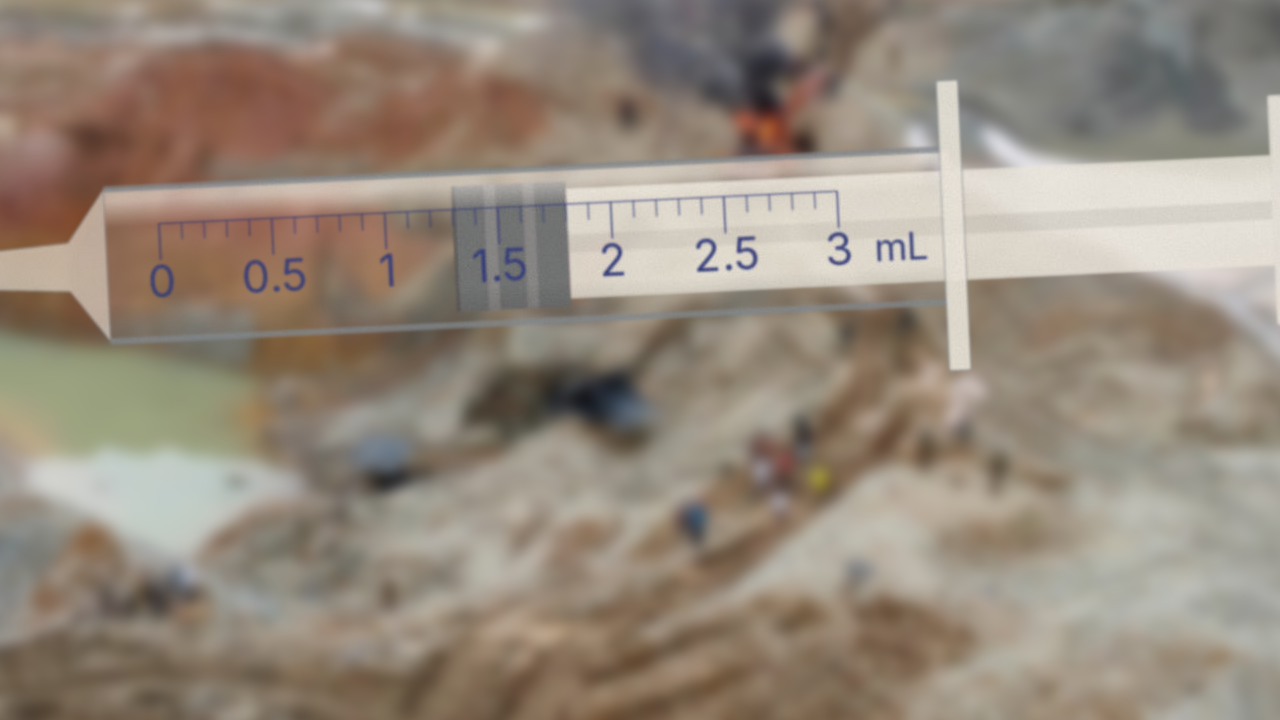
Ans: 1.3 mL
